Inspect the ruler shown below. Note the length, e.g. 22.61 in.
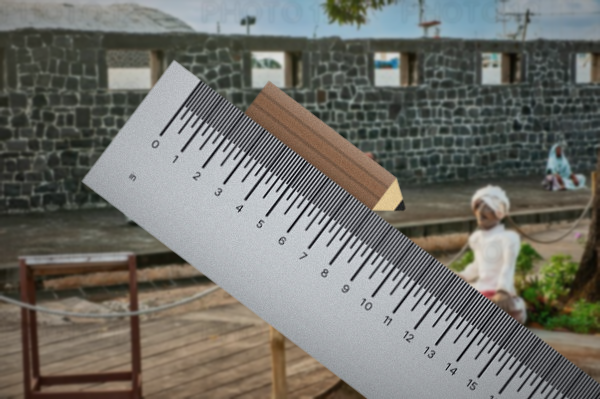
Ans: 7 in
